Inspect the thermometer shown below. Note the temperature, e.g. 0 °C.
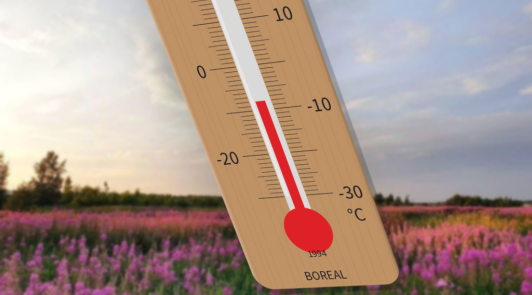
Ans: -8 °C
